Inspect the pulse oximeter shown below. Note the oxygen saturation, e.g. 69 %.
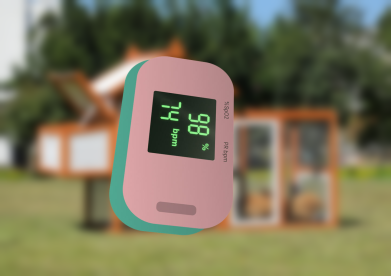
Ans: 98 %
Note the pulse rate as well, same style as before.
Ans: 74 bpm
